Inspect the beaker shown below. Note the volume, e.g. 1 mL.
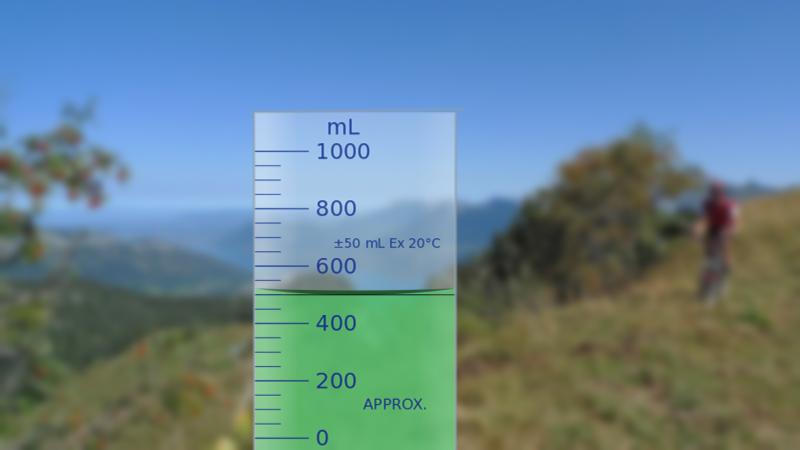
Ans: 500 mL
